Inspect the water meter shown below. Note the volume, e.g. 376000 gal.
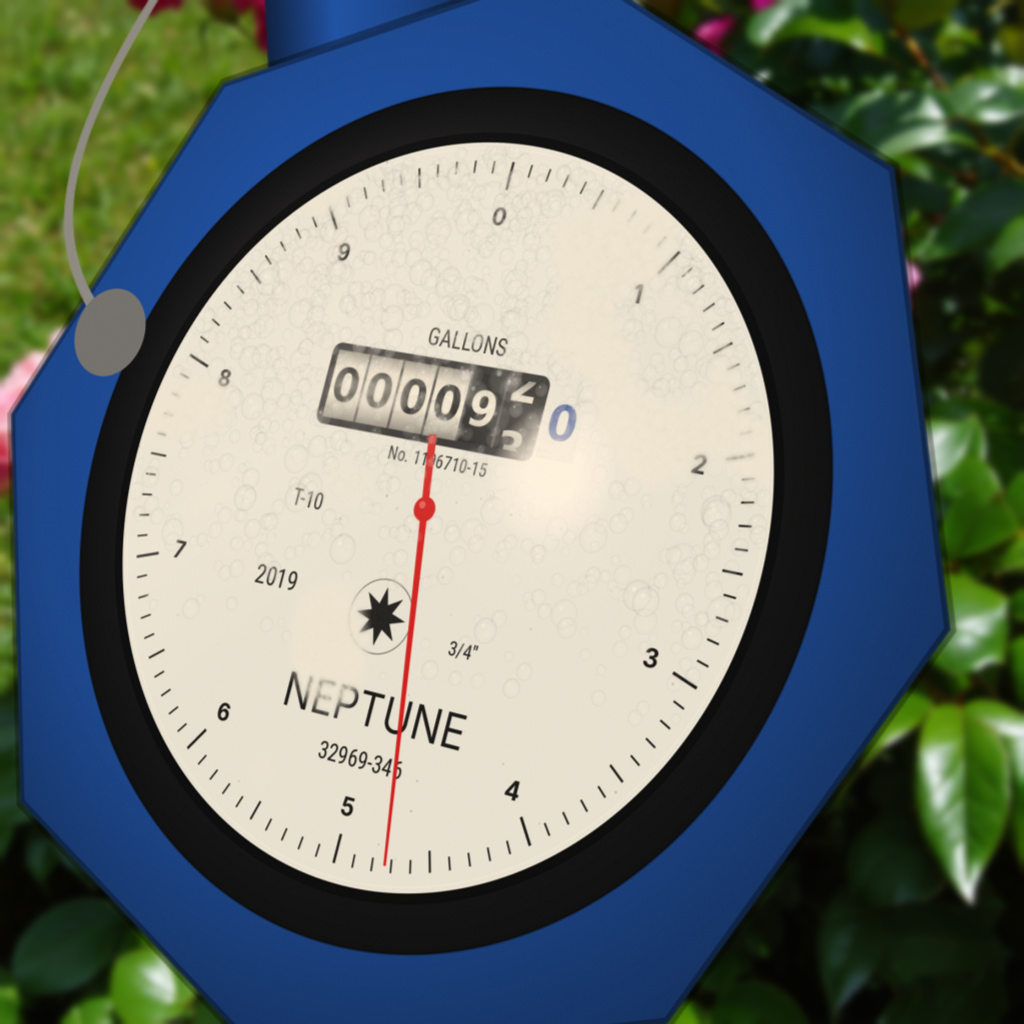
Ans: 924.7 gal
